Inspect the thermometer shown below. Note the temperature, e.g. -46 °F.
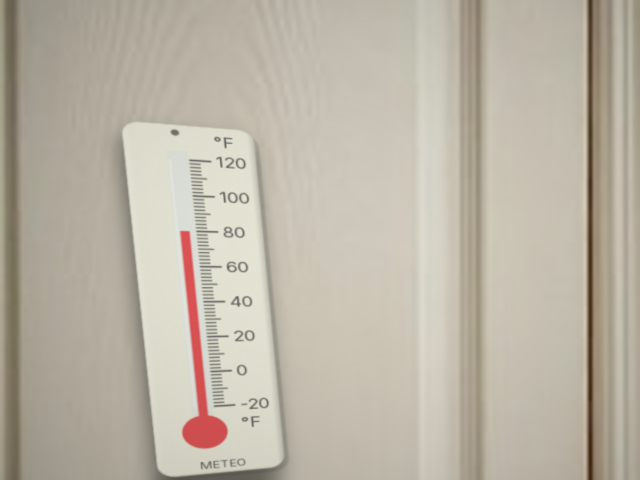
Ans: 80 °F
